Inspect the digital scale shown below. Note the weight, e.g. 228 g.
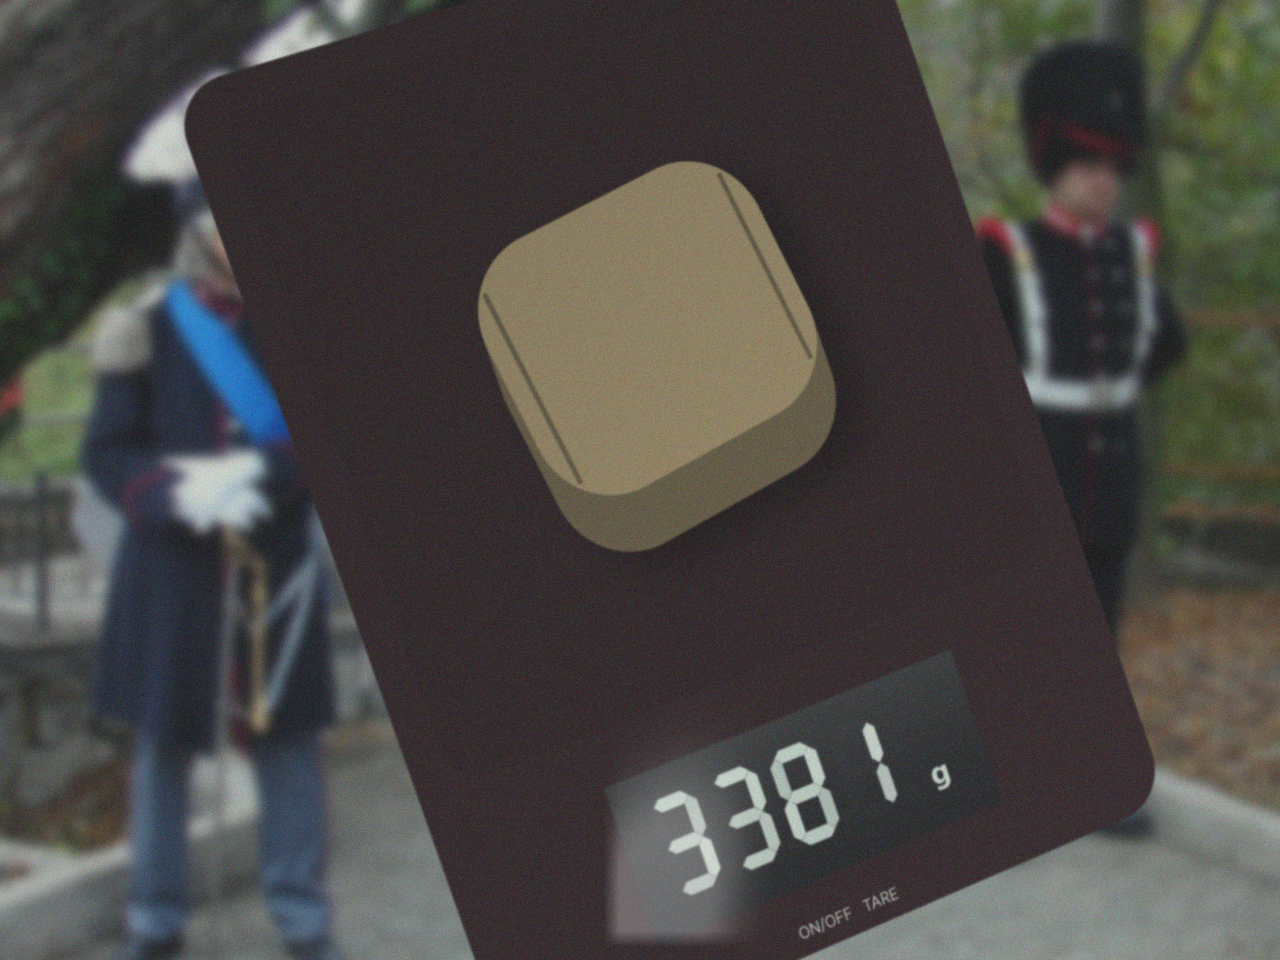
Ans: 3381 g
